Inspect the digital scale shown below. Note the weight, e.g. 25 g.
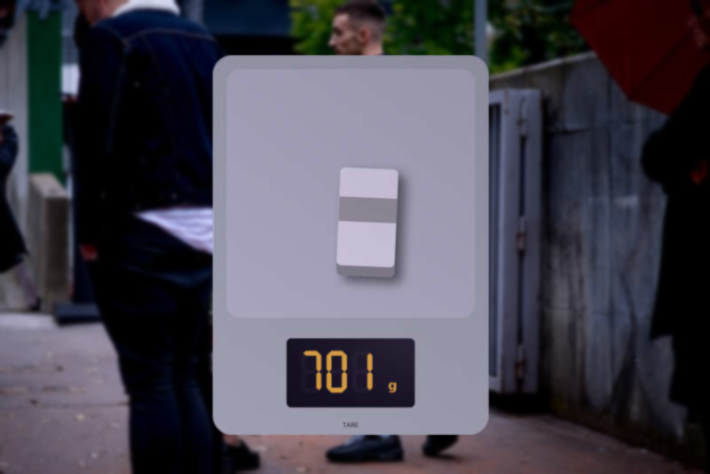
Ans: 701 g
